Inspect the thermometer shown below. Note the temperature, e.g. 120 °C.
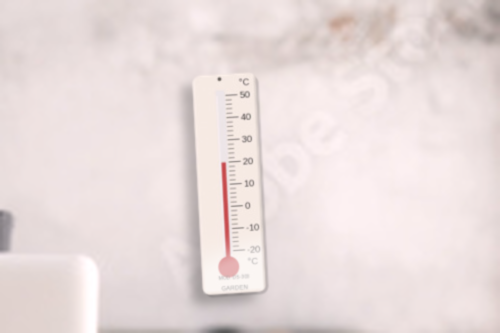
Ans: 20 °C
